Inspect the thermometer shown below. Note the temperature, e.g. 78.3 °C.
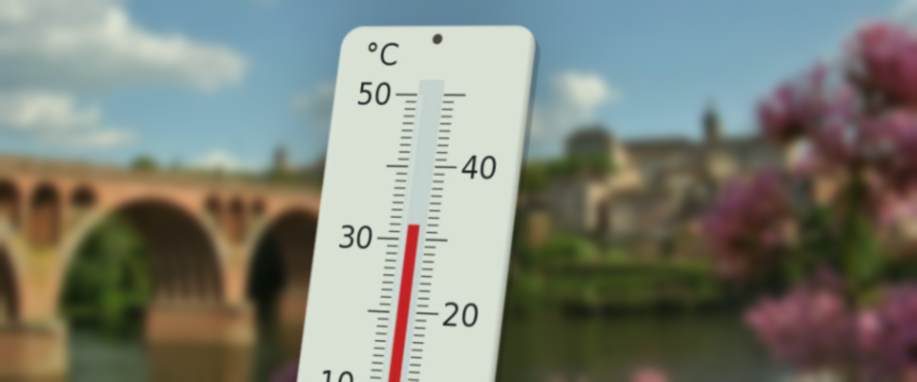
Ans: 32 °C
